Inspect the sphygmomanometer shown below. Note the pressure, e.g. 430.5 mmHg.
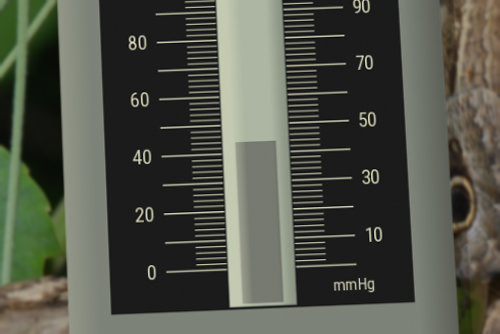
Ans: 44 mmHg
